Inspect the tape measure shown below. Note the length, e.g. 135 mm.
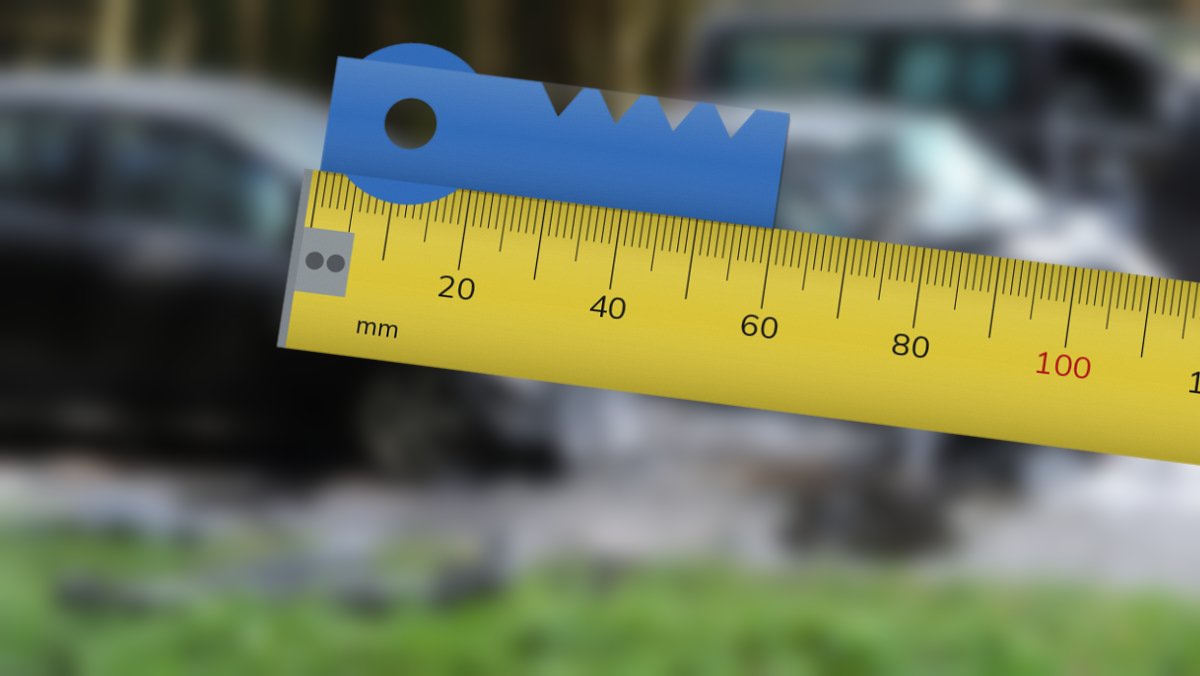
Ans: 60 mm
